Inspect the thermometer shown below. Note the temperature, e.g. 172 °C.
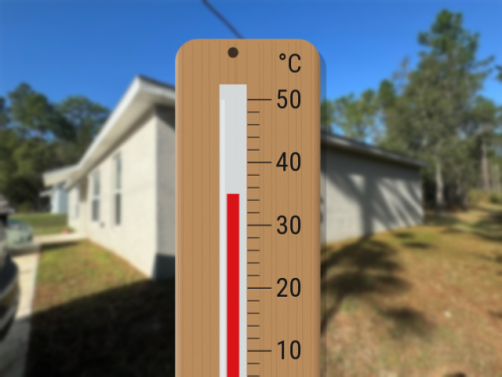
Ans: 35 °C
